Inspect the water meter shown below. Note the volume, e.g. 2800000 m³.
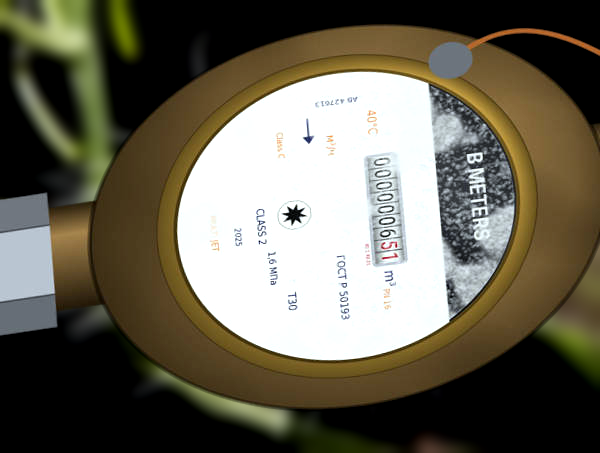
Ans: 6.51 m³
